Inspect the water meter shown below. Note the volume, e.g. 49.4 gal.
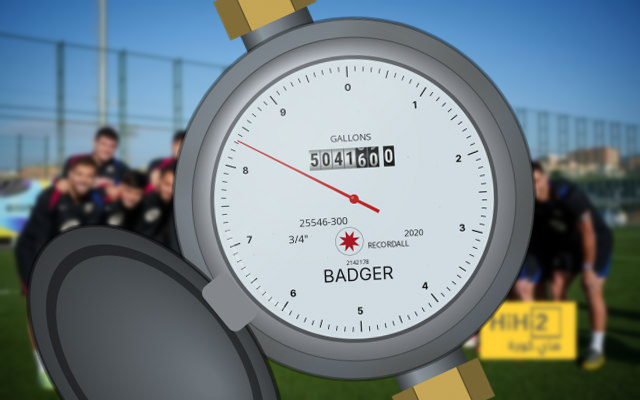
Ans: 5041598.3 gal
